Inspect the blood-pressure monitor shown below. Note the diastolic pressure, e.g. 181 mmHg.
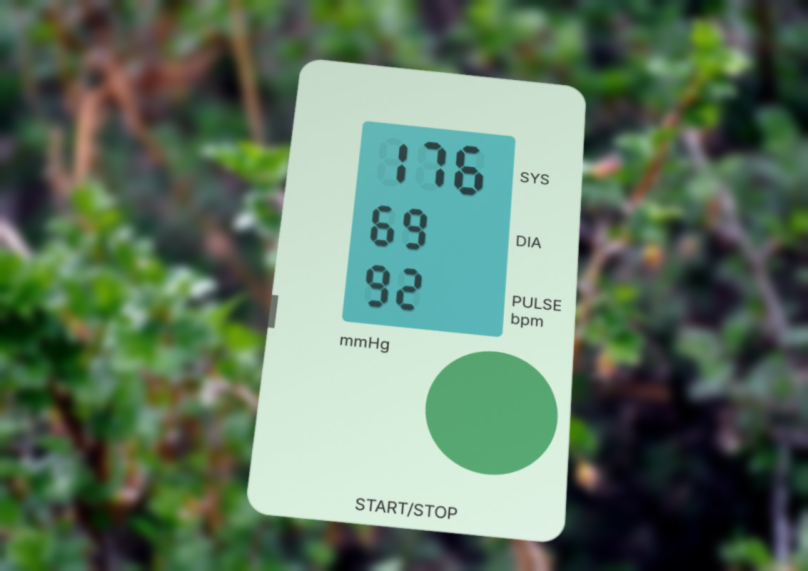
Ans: 69 mmHg
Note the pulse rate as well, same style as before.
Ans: 92 bpm
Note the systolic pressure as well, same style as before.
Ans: 176 mmHg
